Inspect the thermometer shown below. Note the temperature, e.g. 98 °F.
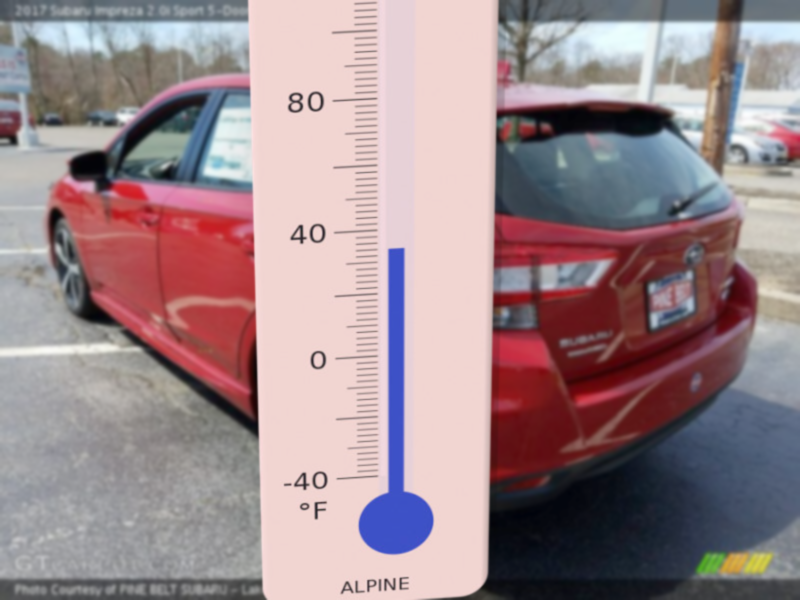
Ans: 34 °F
